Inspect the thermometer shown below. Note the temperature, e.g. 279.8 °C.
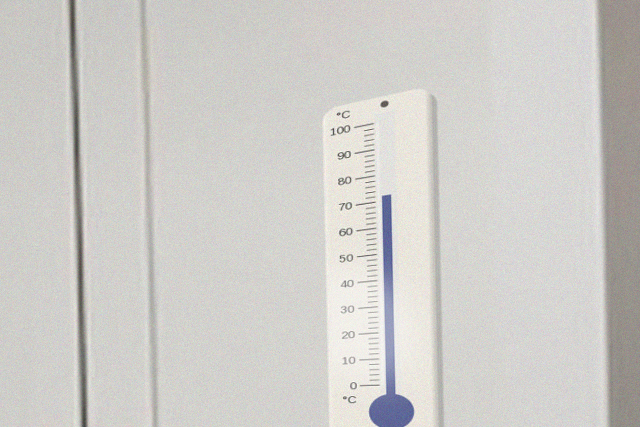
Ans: 72 °C
